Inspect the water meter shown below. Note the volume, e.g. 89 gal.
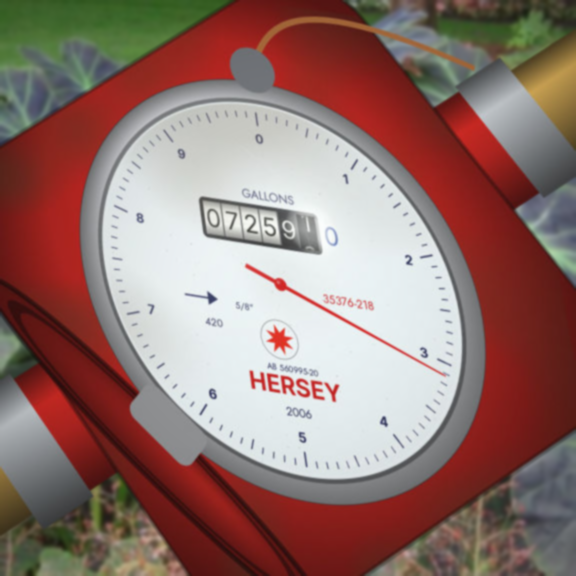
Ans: 725913.1 gal
